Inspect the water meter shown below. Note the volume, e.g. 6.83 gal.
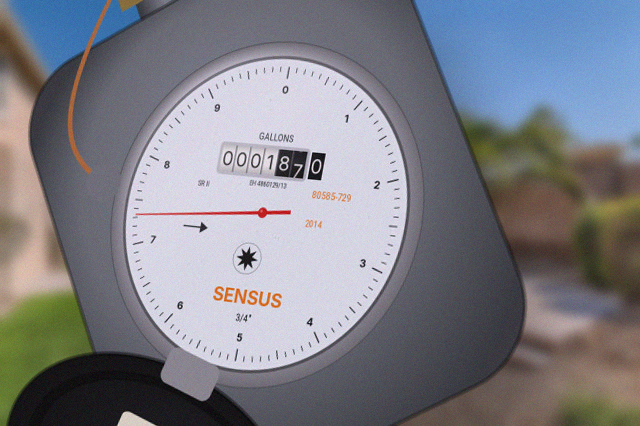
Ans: 1867.3 gal
